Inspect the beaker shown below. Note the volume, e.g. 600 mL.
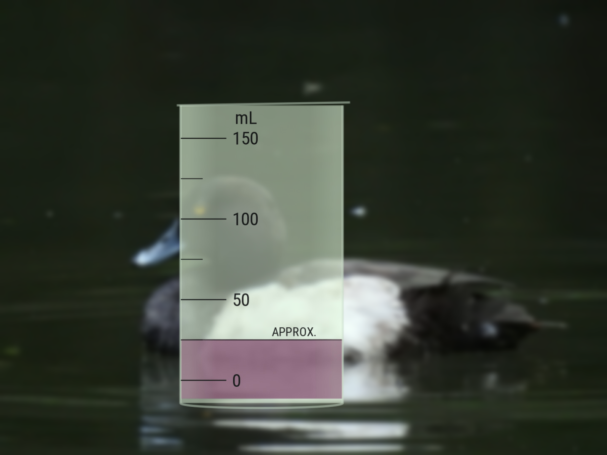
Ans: 25 mL
